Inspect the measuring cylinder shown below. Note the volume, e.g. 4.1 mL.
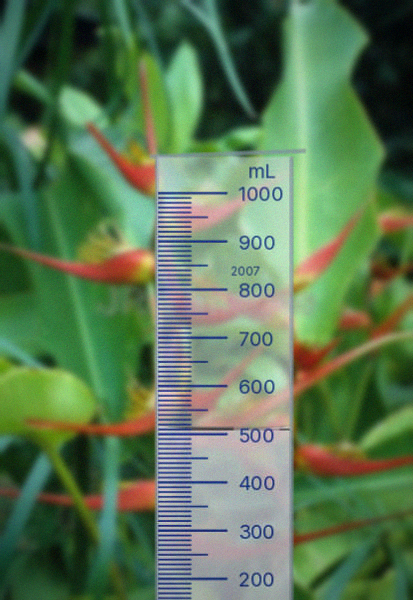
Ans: 510 mL
